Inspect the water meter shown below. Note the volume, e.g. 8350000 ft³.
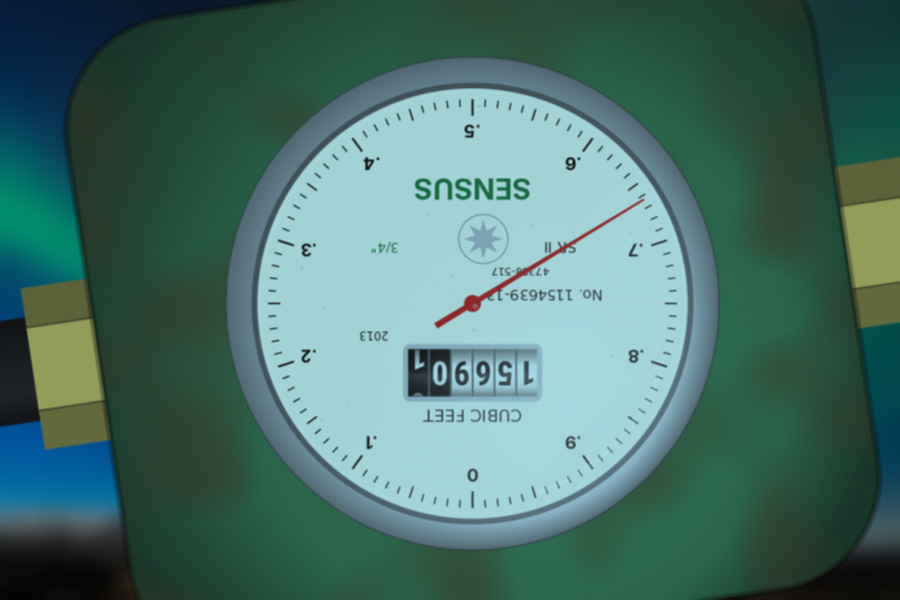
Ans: 156900.66 ft³
